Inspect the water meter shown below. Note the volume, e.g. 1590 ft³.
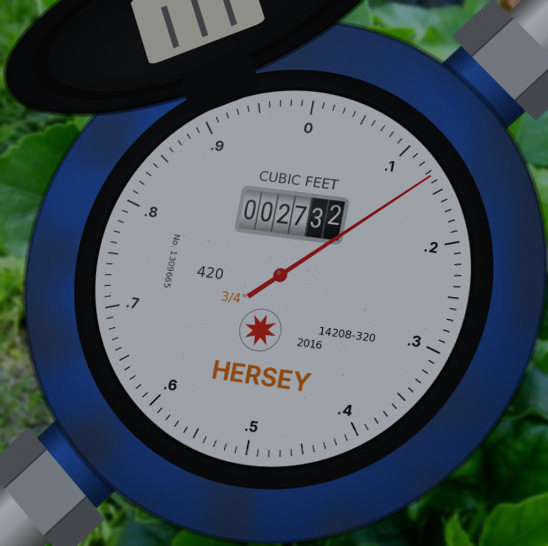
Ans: 2732.13 ft³
